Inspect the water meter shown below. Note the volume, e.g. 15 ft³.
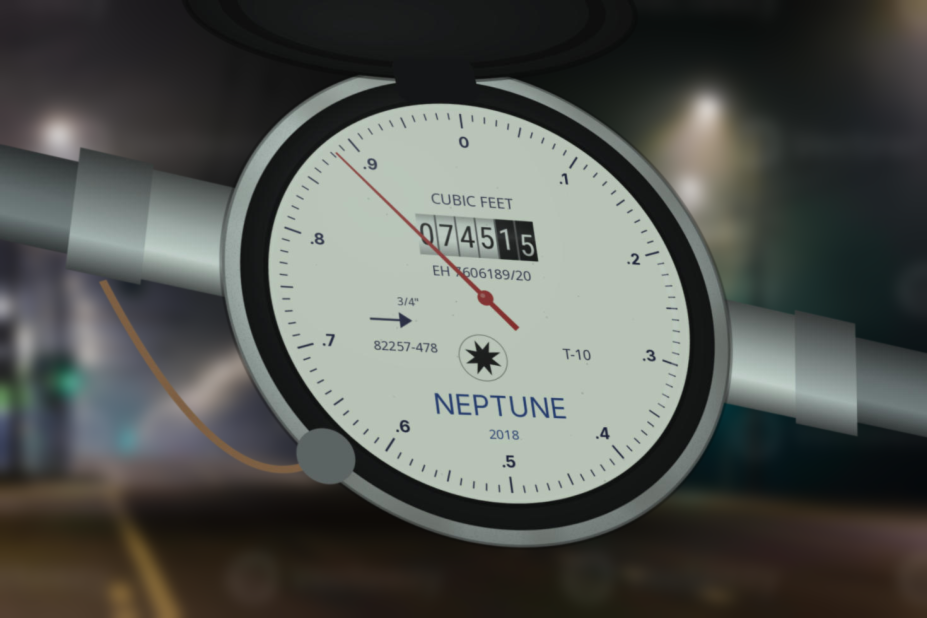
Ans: 74514.88 ft³
